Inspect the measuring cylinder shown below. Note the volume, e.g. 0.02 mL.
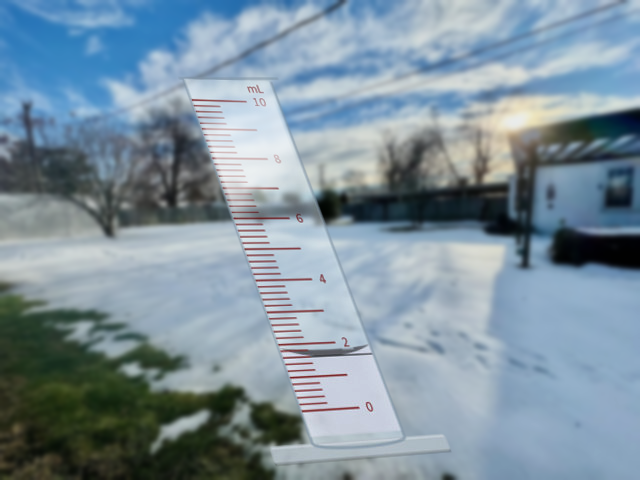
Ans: 1.6 mL
